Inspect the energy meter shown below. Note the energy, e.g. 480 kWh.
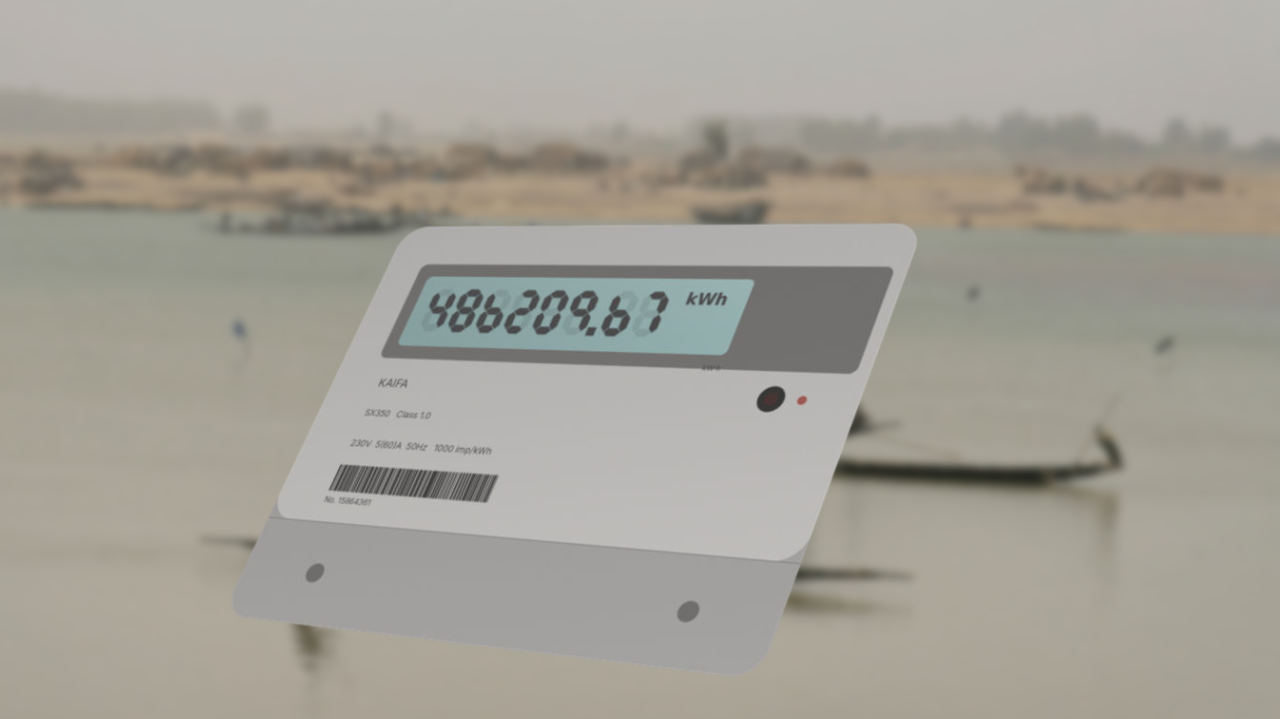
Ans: 486209.67 kWh
